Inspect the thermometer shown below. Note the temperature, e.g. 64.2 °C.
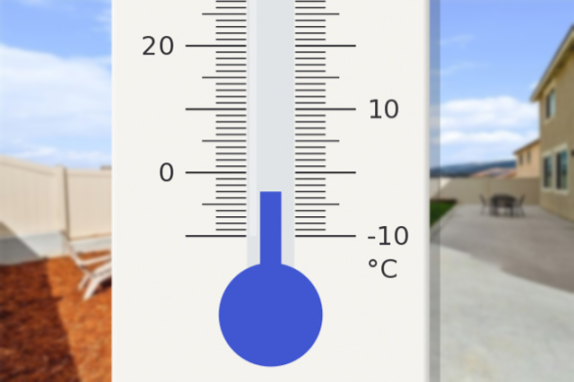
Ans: -3 °C
